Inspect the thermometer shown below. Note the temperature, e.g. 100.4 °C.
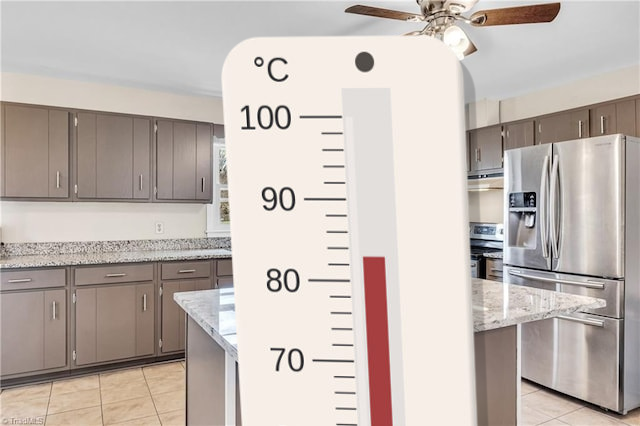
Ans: 83 °C
